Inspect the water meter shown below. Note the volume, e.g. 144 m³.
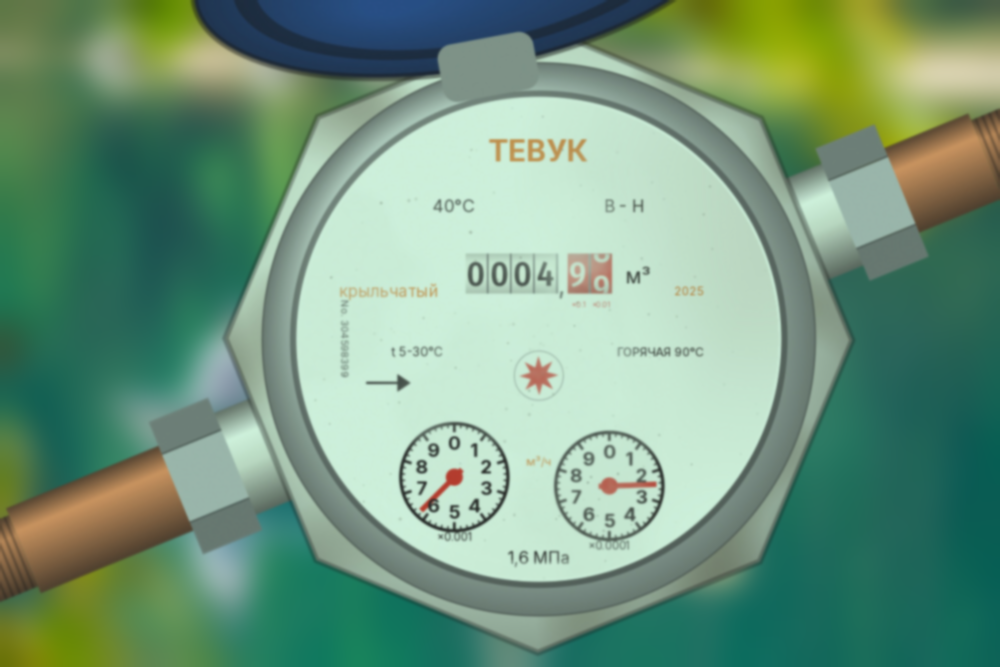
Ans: 4.9862 m³
